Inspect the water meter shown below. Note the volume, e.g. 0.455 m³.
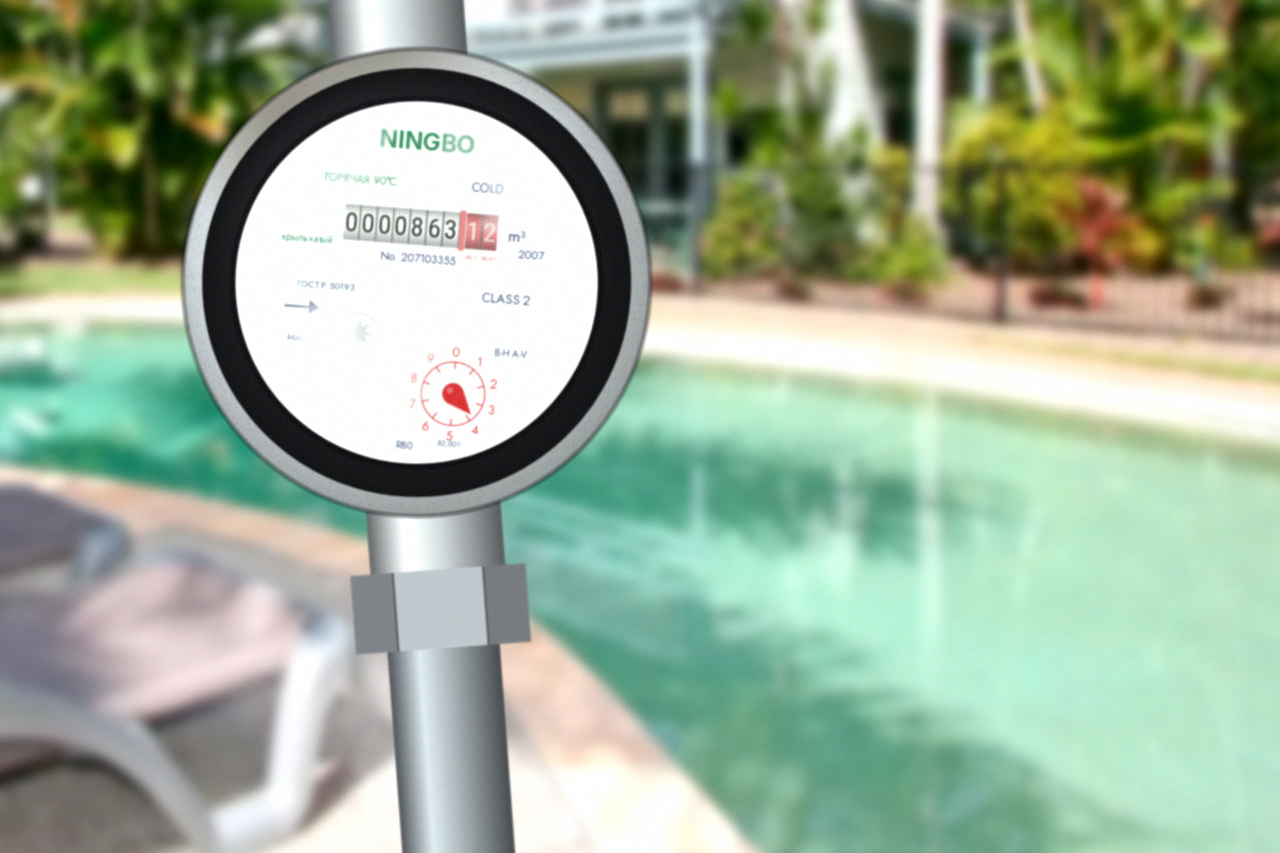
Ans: 863.123 m³
